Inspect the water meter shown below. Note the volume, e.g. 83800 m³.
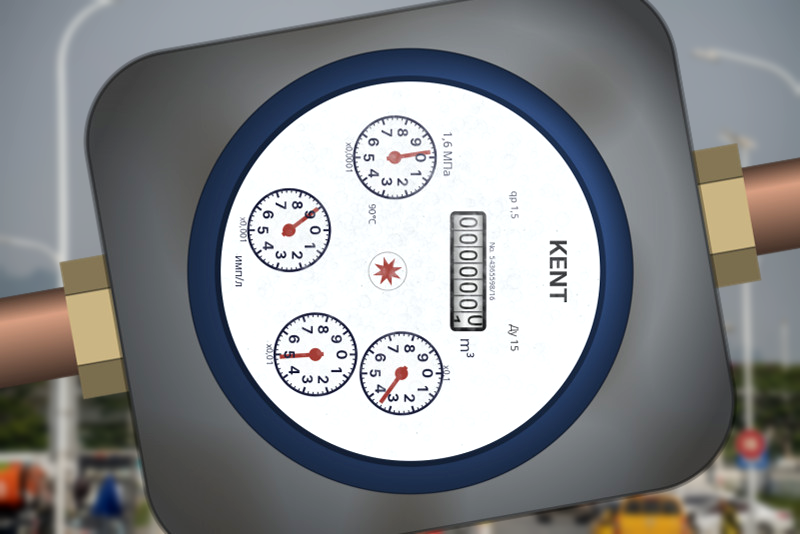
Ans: 0.3489 m³
